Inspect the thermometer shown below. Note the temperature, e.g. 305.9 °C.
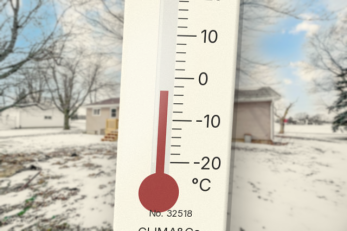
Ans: -3 °C
